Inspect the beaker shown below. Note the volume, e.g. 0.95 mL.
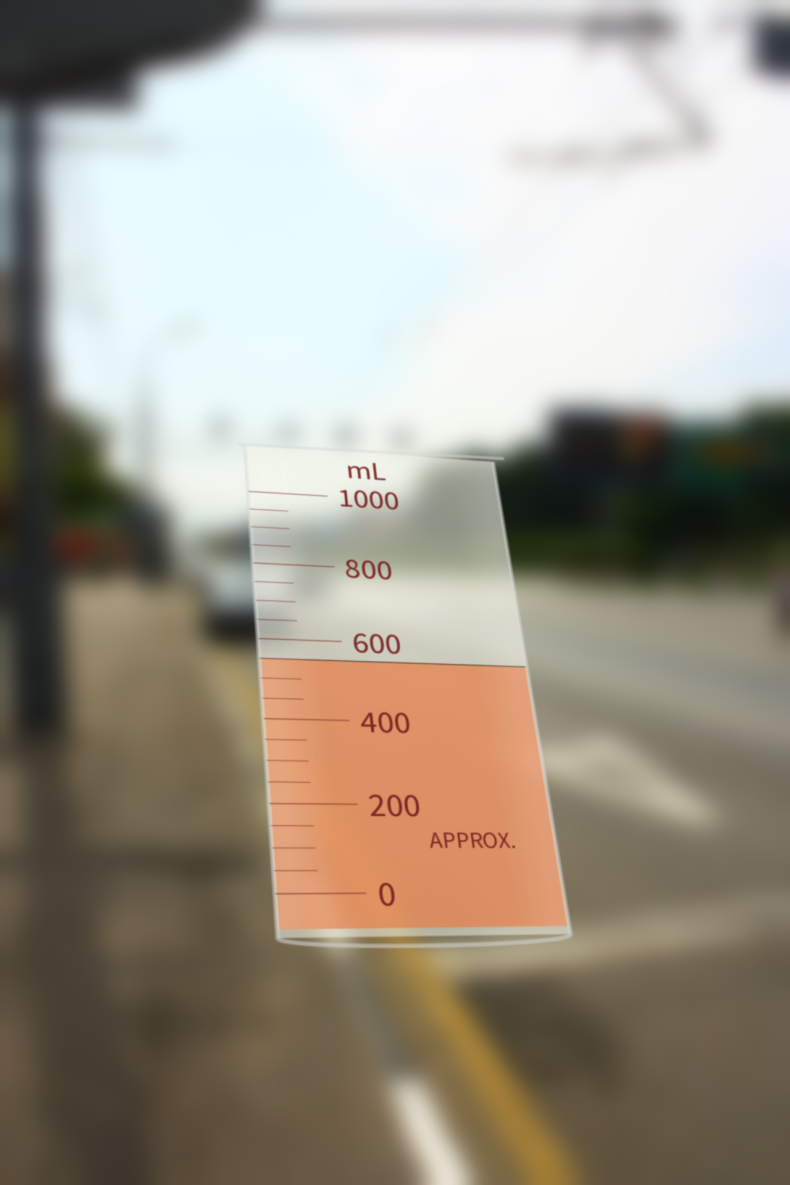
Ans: 550 mL
